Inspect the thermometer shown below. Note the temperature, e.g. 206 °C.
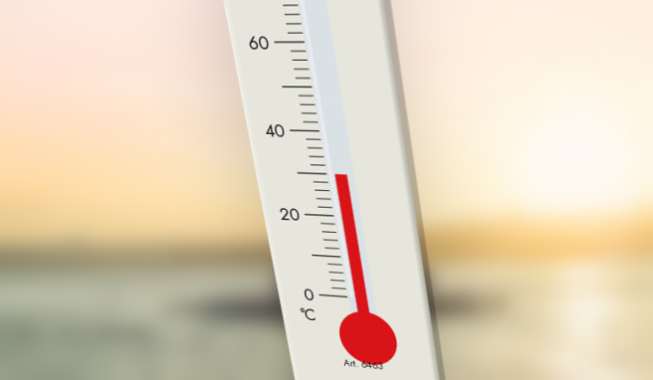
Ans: 30 °C
